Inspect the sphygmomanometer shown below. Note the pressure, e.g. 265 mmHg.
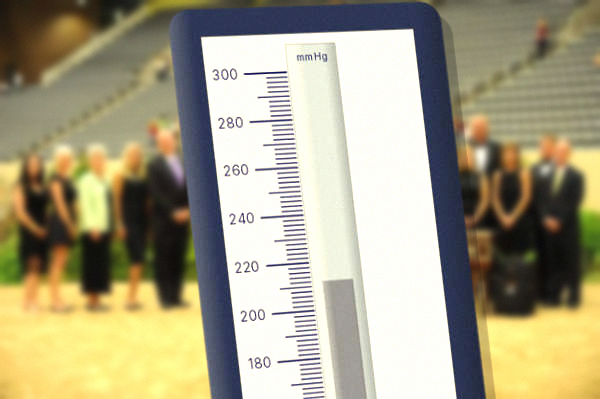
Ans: 212 mmHg
